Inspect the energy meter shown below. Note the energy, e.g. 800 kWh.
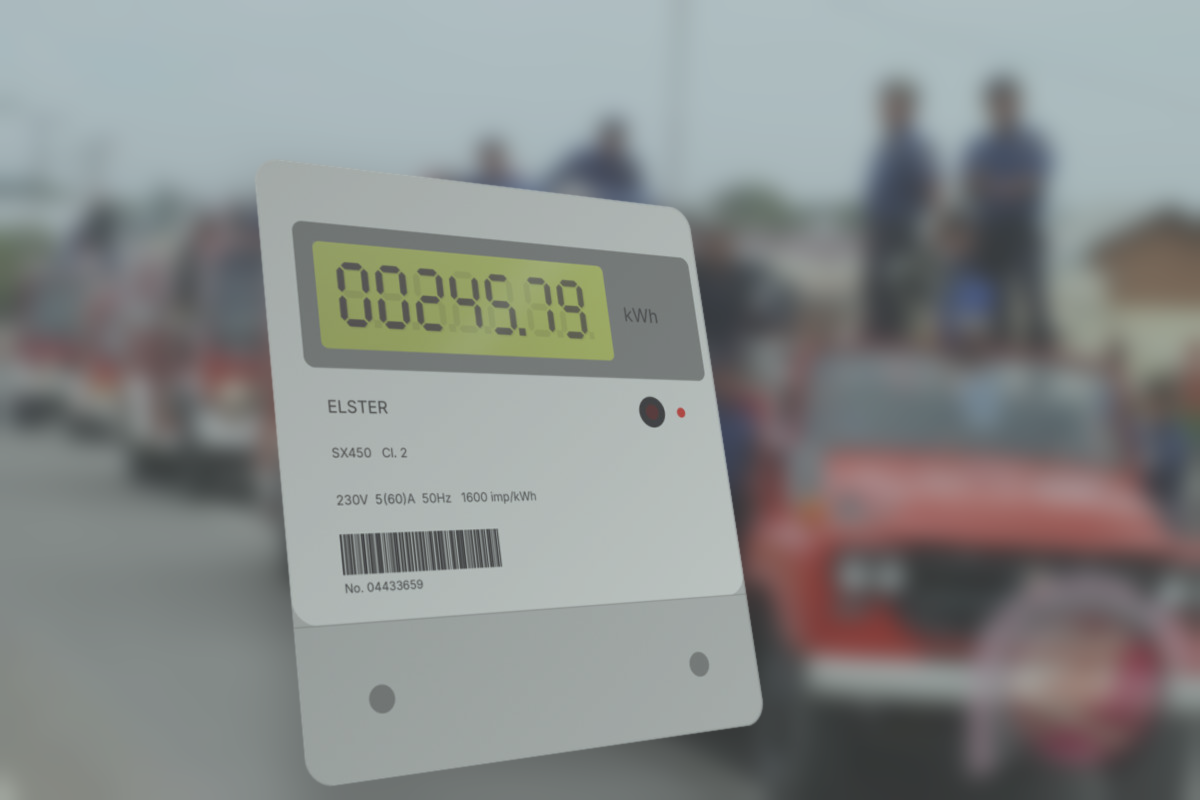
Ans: 245.79 kWh
